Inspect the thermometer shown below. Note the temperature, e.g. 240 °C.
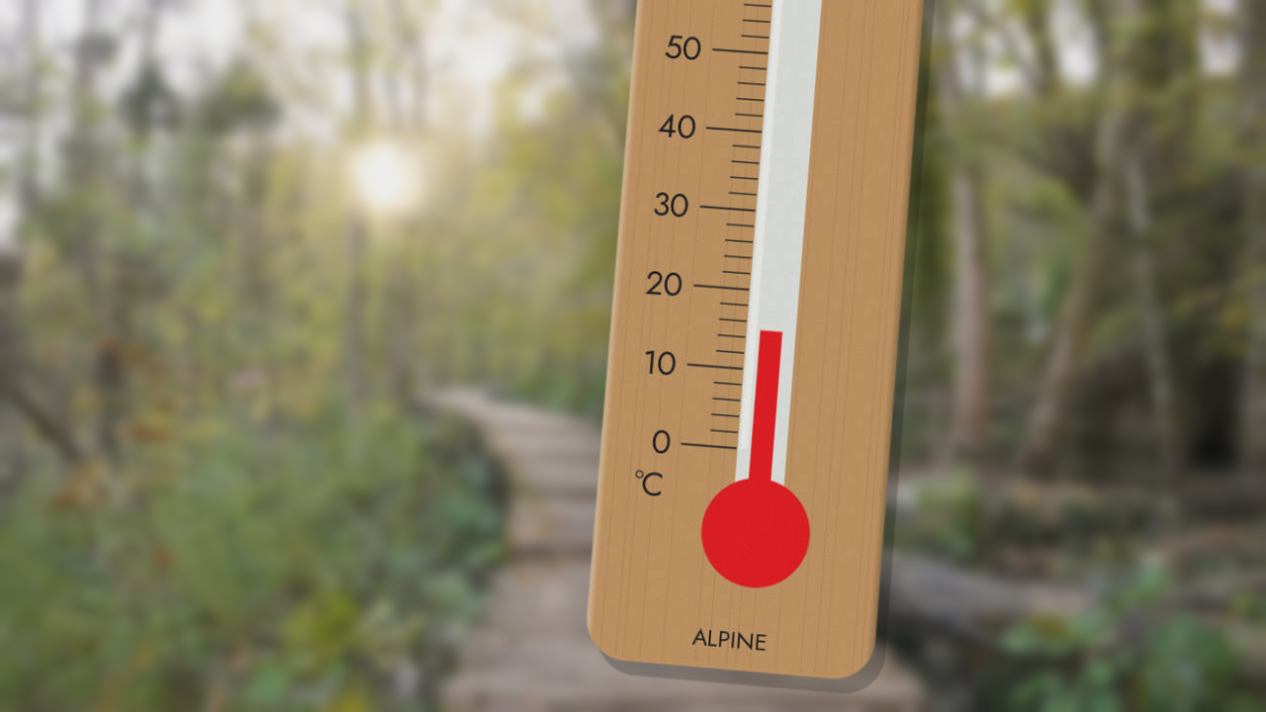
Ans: 15 °C
